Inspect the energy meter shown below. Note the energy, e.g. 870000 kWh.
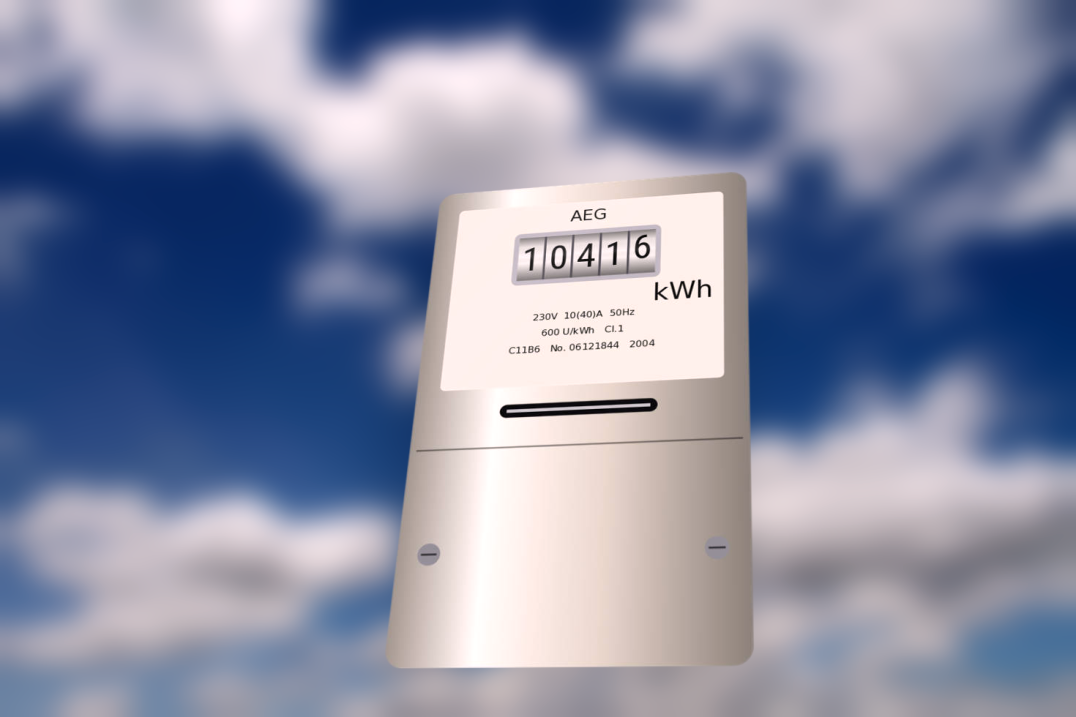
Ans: 10416 kWh
